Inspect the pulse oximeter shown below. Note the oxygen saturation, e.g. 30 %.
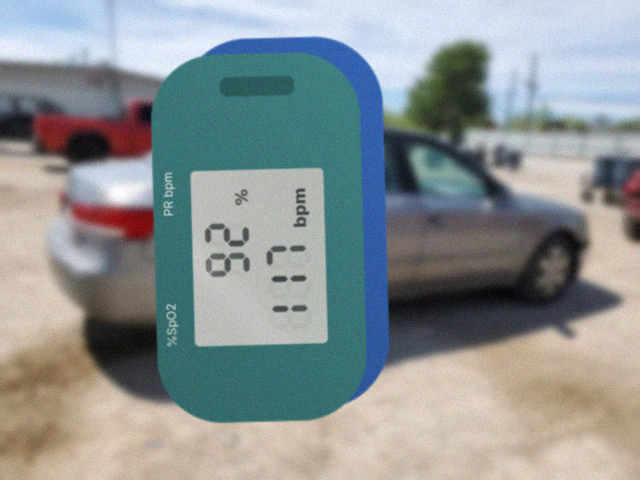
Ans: 92 %
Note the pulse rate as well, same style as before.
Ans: 117 bpm
